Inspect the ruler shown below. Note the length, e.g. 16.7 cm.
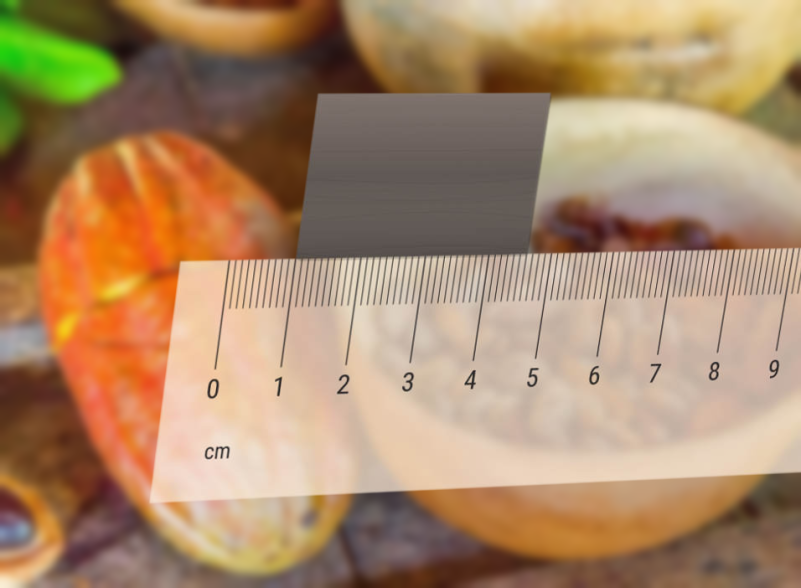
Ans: 3.6 cm
